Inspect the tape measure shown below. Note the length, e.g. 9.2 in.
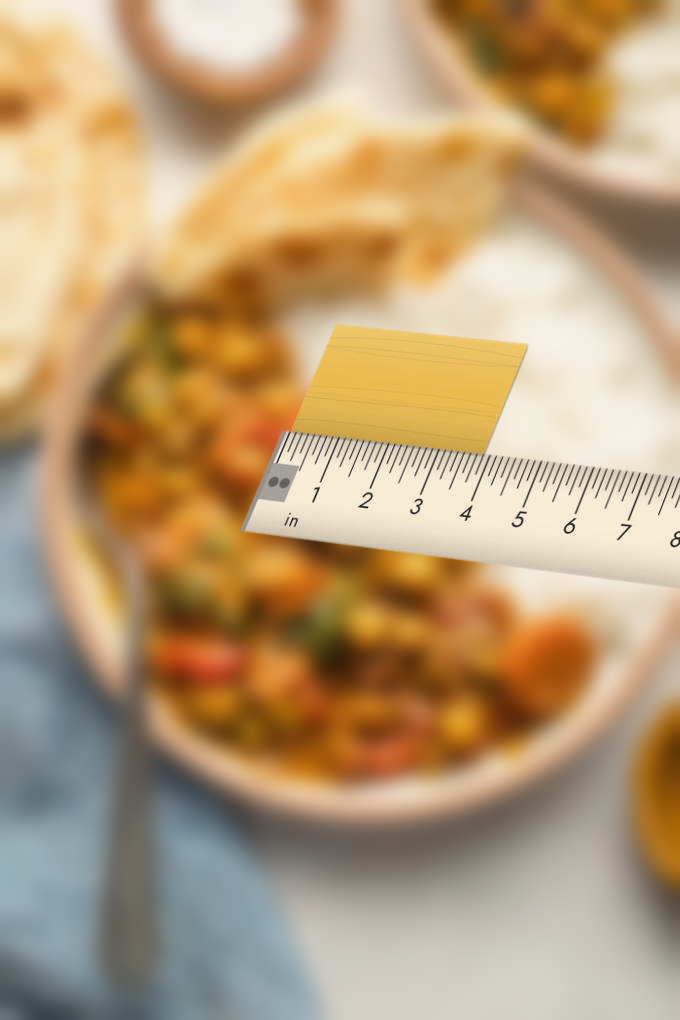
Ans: 3.875 in
